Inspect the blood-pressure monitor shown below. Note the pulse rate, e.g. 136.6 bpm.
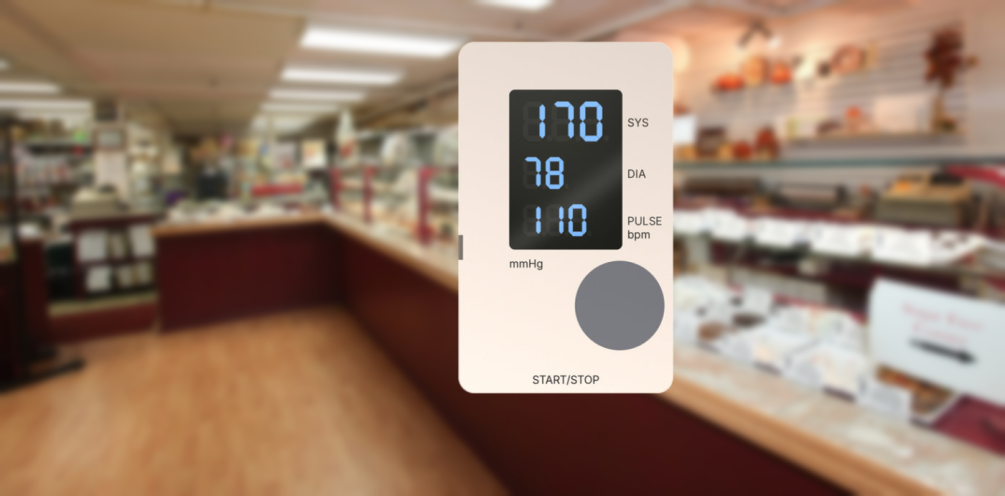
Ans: 110 bpm
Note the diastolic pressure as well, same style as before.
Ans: 78 mmHg
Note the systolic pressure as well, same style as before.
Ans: 170 mmHg
